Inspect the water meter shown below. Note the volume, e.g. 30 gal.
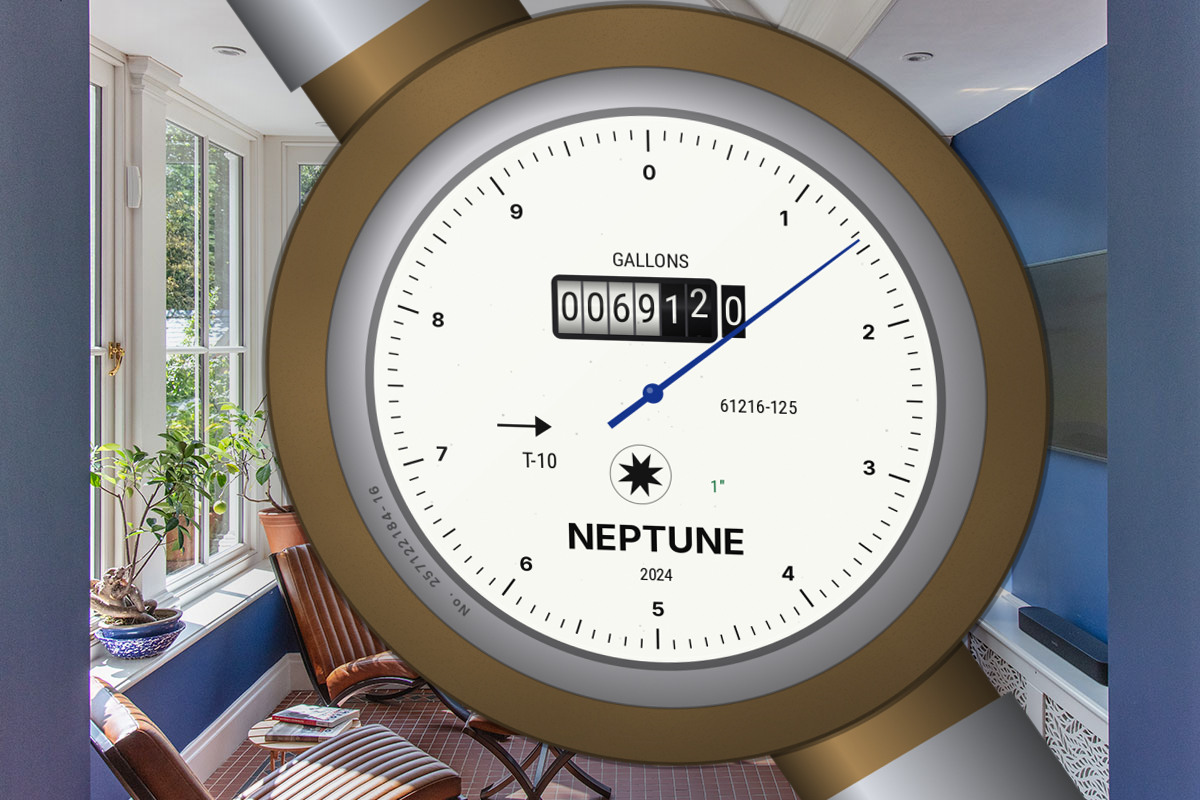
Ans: 69121.4 gal
